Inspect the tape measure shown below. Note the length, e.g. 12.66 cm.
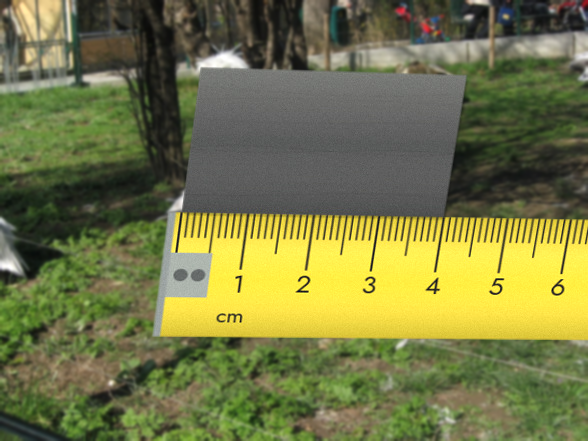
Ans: 4 cm
